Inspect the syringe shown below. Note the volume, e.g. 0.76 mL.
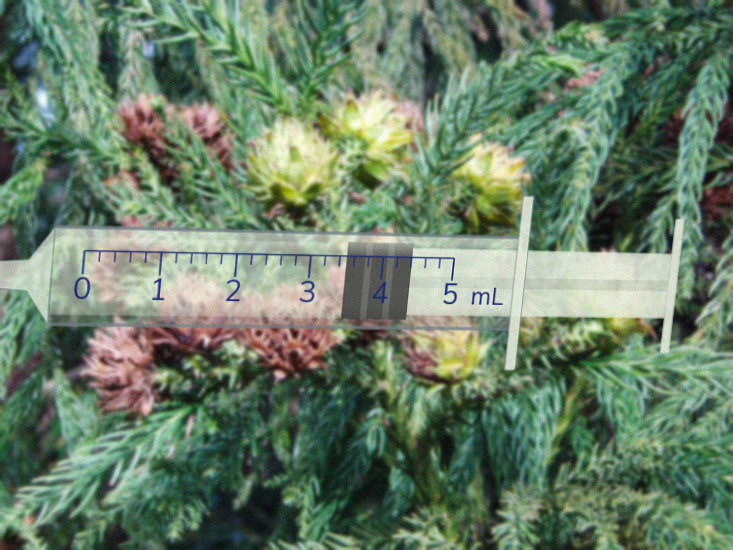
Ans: 3.5 mL
